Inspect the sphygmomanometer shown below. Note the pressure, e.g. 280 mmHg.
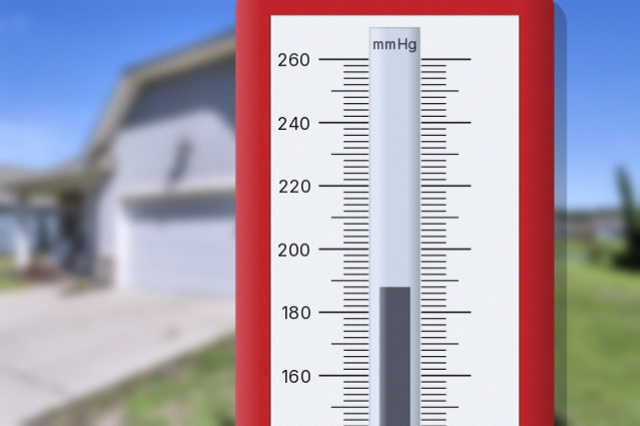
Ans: 188 mmHg
